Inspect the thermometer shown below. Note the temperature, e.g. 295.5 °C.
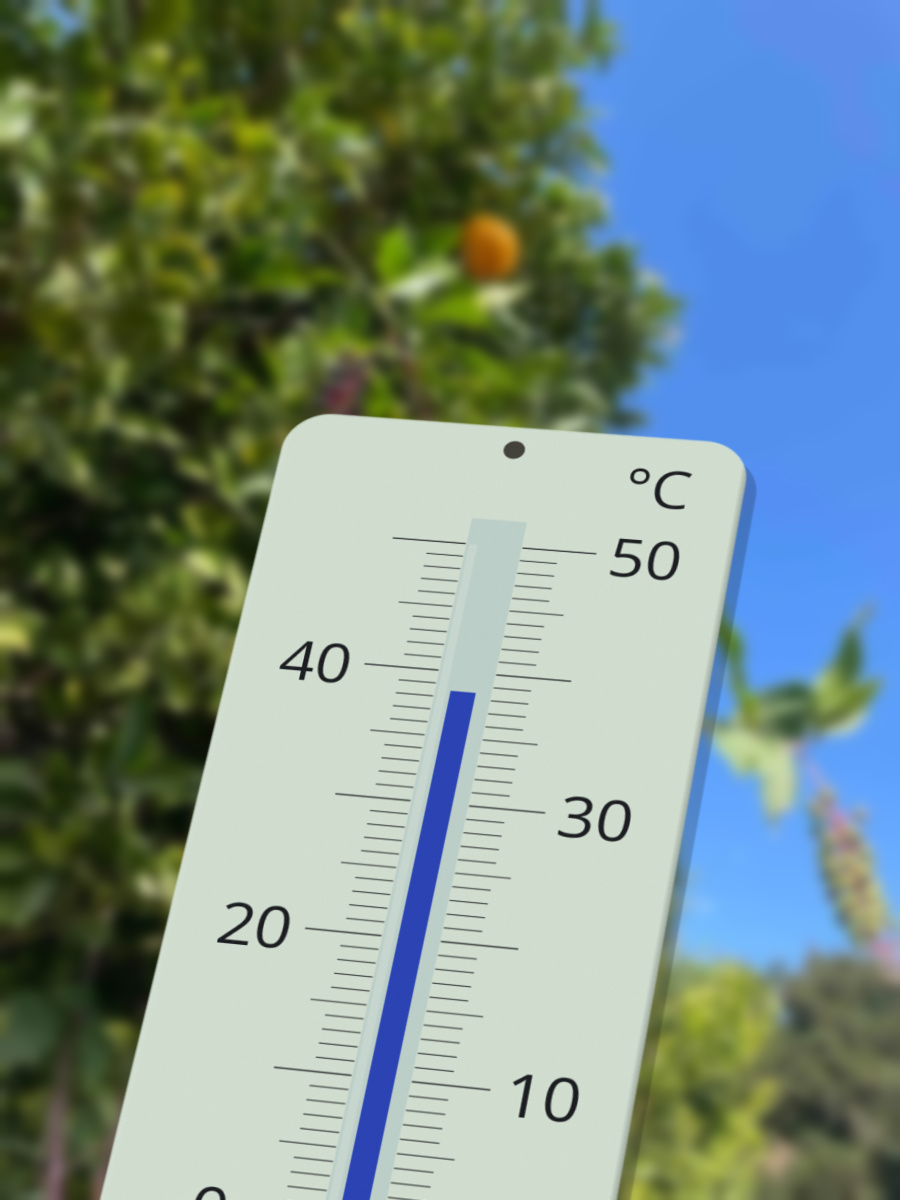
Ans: 38.5 °C
